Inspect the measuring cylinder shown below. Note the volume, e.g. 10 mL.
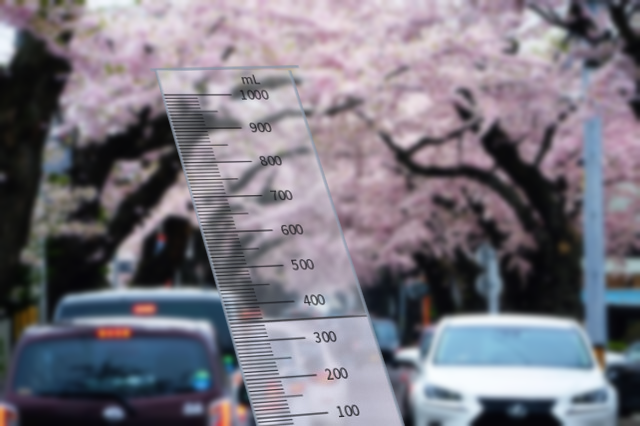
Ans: 350 mL
